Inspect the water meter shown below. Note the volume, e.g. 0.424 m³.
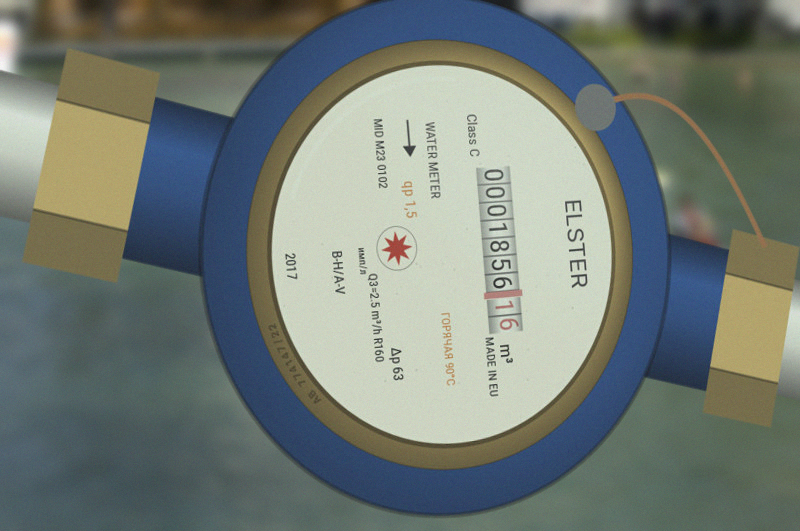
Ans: 1856.16 m³
